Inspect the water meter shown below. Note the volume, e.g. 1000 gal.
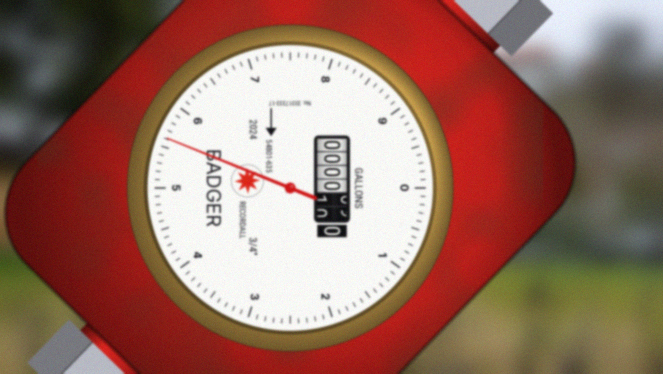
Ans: 95.6 gal
